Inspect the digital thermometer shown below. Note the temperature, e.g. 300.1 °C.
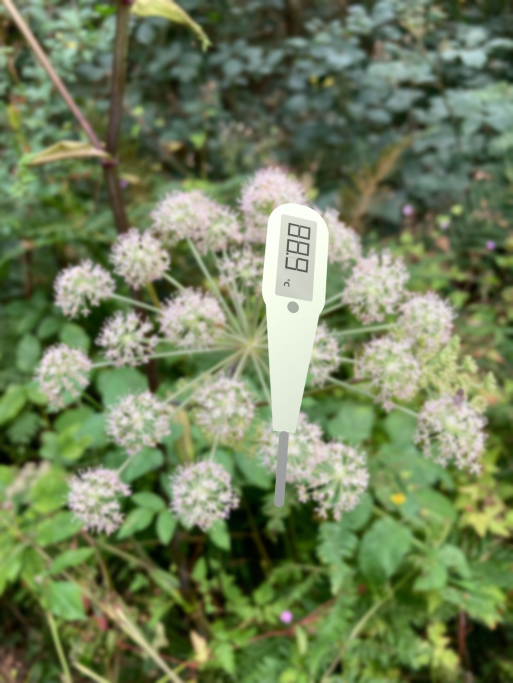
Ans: 88.9 °C
